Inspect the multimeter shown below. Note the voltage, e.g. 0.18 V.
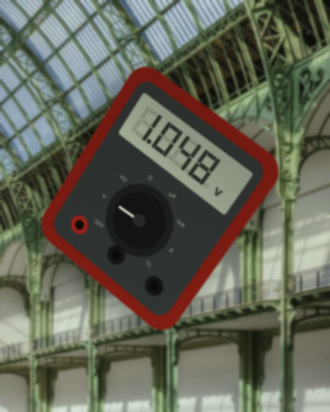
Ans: 1.048 V
